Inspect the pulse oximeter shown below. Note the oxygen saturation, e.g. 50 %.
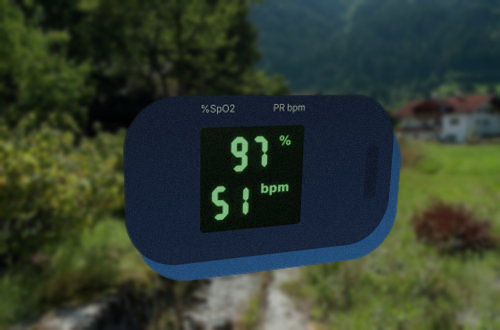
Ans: 97 %
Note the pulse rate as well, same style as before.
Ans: 51 bpm
